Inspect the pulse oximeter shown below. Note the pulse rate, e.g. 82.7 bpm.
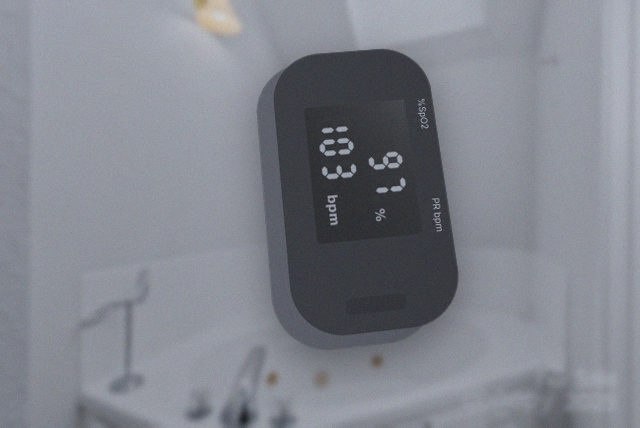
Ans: 103 bpm
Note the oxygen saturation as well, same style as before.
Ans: 97 %
